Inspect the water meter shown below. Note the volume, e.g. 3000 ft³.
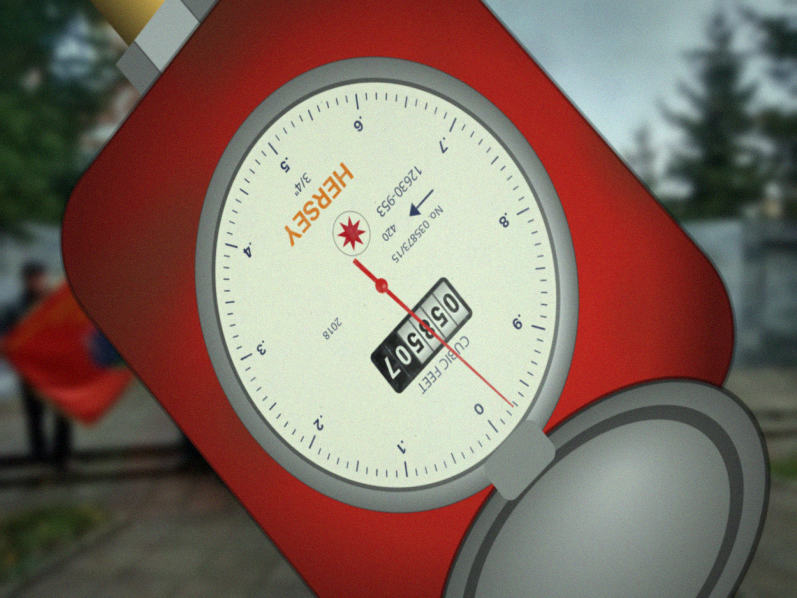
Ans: 58506.97 ft³
